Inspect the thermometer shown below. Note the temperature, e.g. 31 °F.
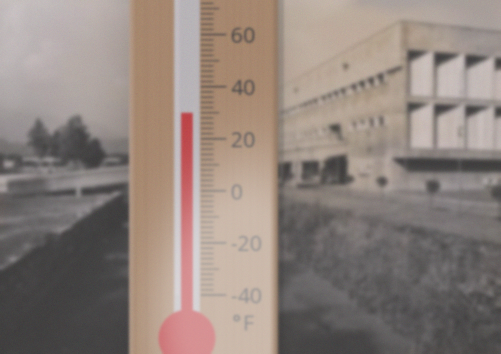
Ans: 30 °F
